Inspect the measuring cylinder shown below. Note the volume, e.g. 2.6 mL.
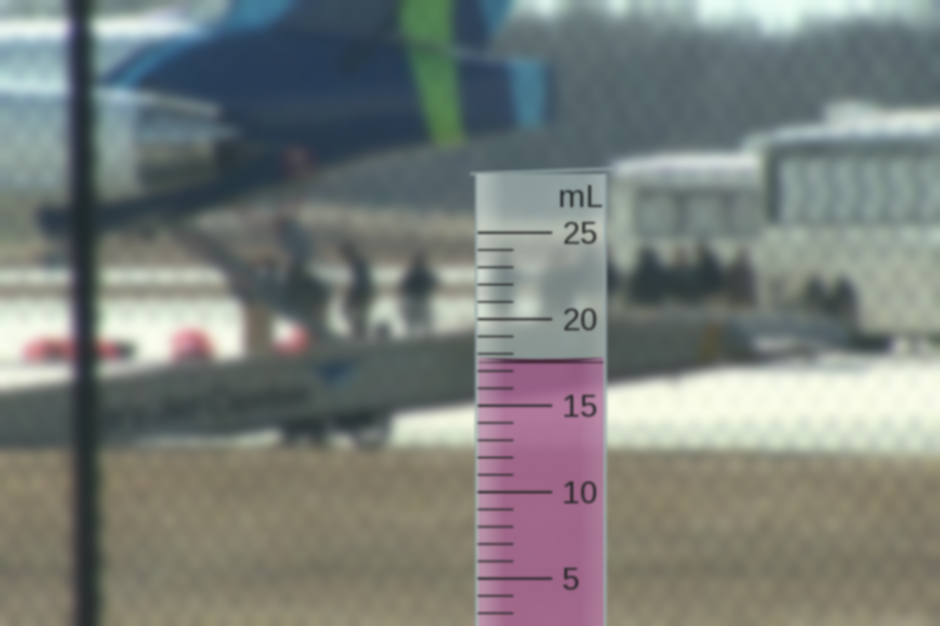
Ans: 17.5 mL
